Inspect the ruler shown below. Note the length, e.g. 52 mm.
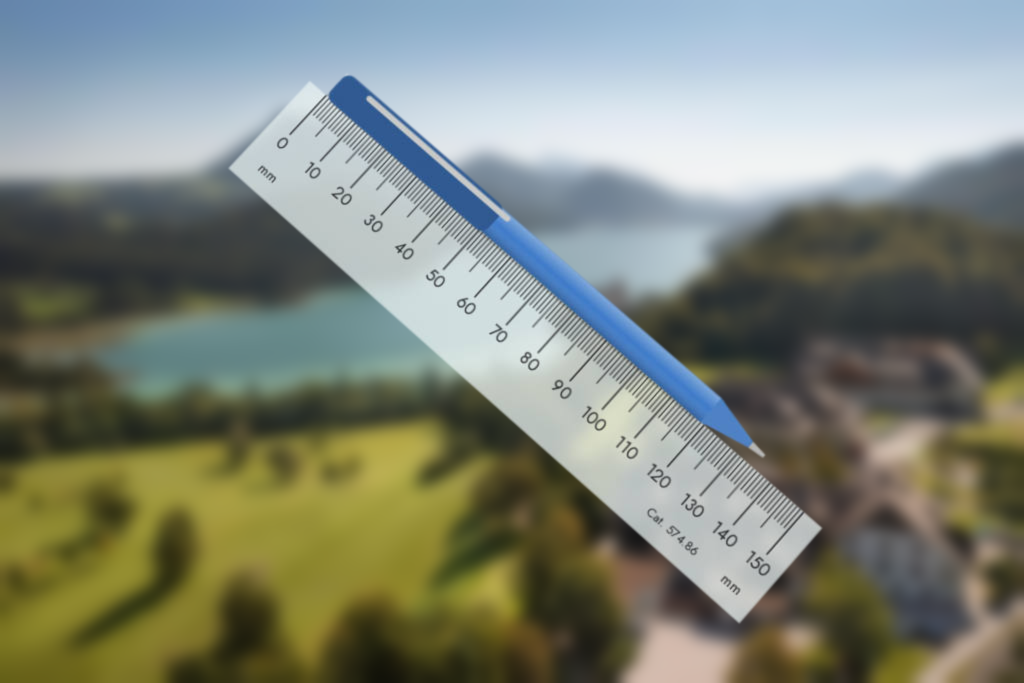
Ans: 135 mm
